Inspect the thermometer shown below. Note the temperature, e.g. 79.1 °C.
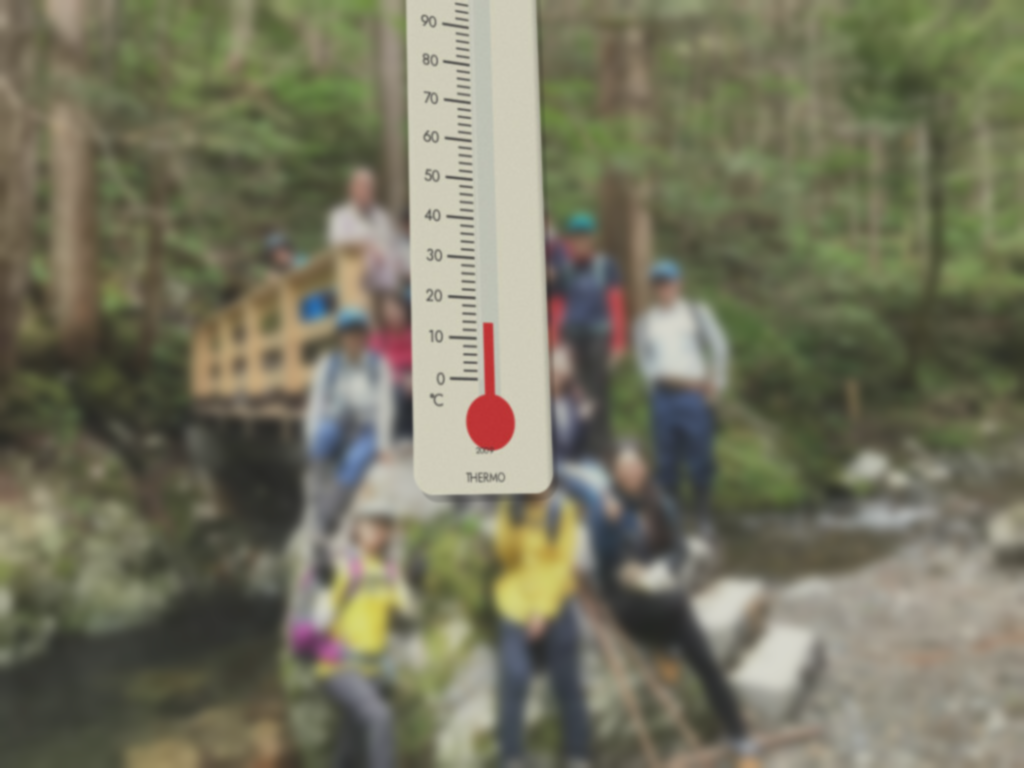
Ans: 14 °C
